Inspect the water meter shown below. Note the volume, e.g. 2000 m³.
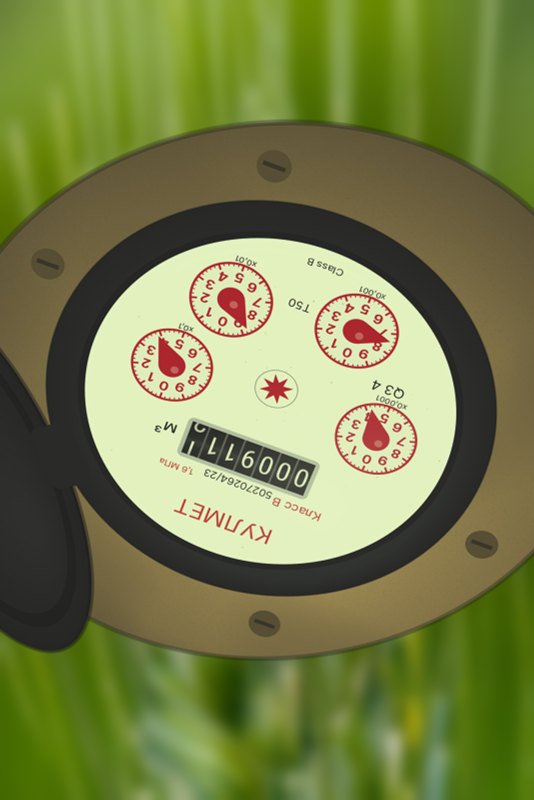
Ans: 9111.3874 m³
